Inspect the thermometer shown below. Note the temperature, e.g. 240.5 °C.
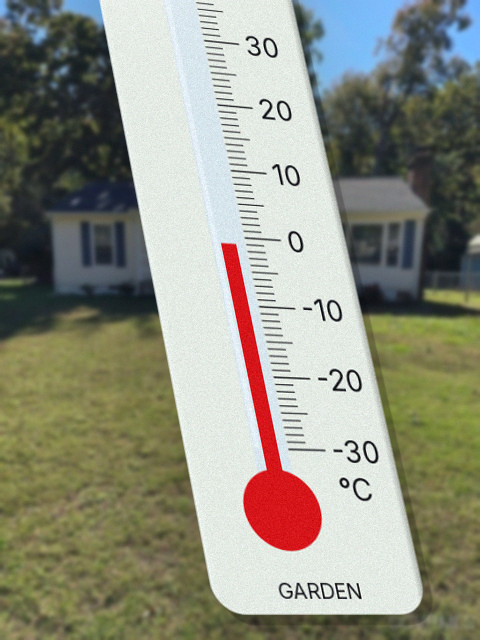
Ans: -1 °C
